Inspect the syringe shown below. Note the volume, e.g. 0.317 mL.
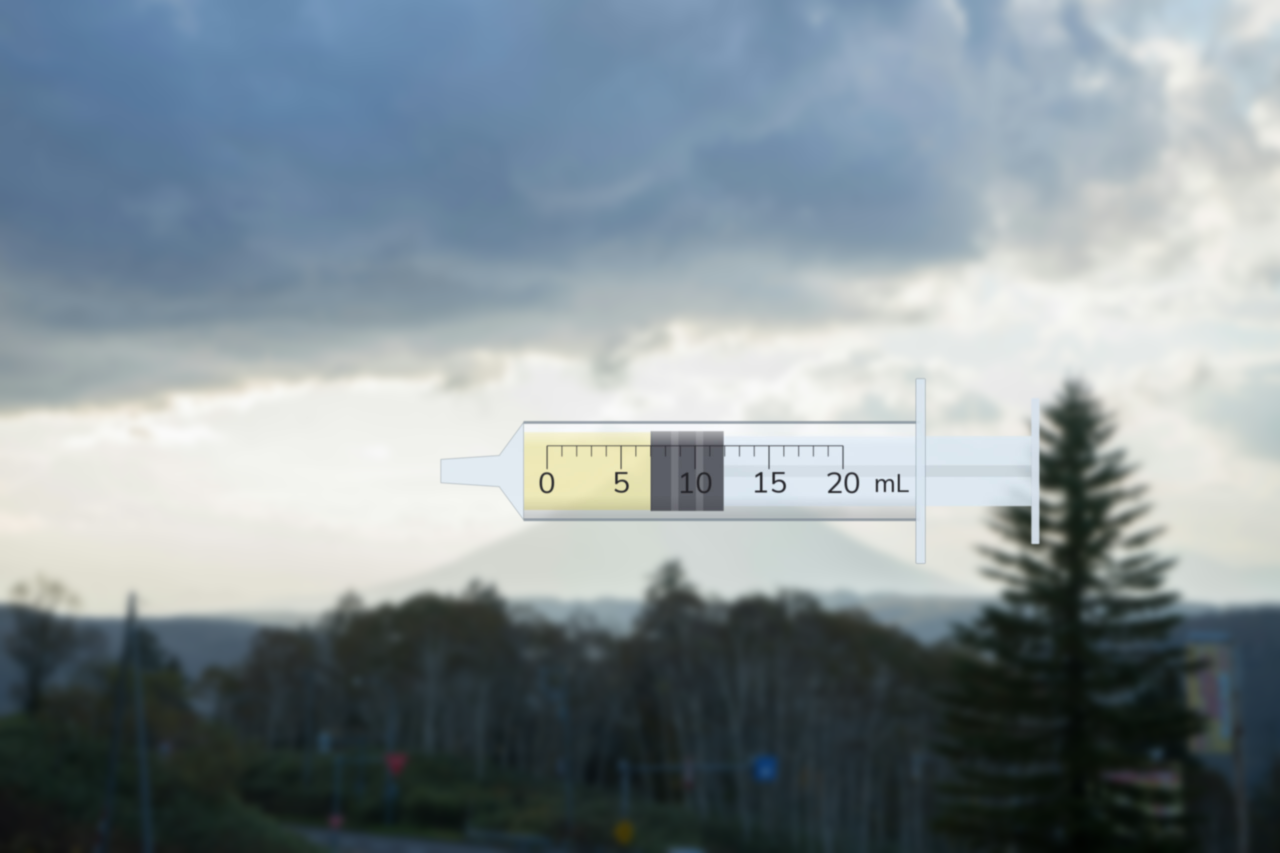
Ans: 7 mL
